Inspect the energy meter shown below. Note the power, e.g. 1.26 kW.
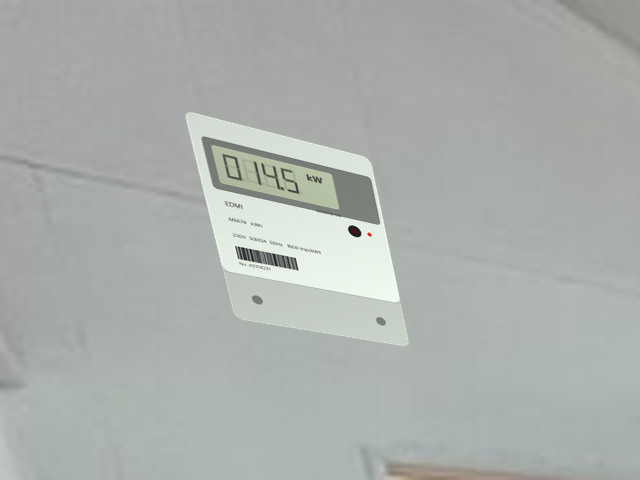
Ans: 14.5 kW
